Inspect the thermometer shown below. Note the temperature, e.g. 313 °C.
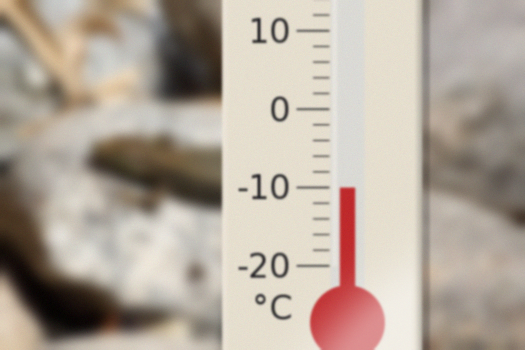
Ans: -10 °C
